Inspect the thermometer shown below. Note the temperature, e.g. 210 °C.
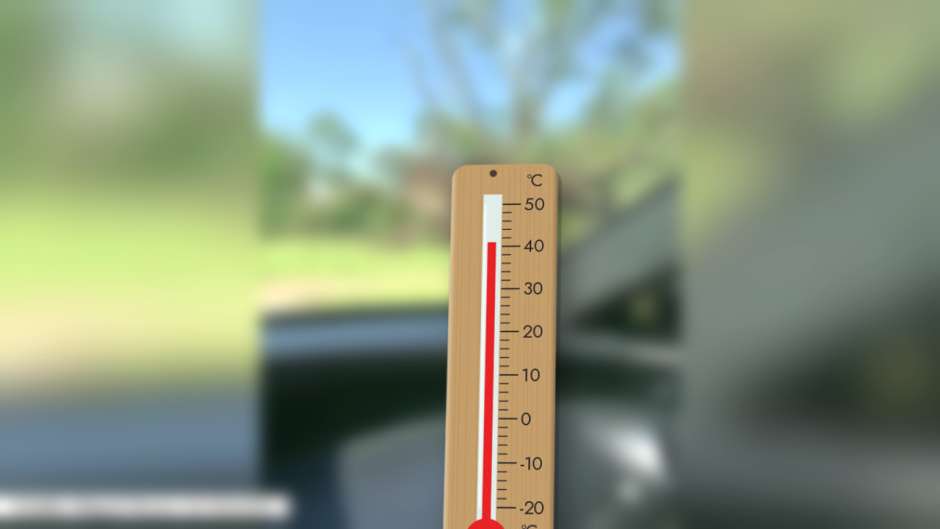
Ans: 41 °C
